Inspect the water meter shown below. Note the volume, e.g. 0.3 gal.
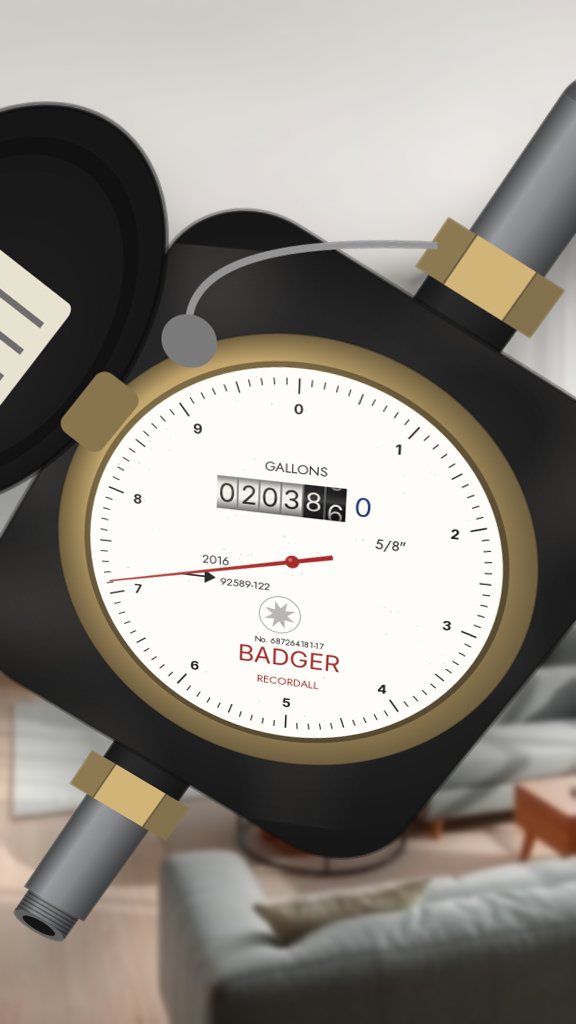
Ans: 203857.1 gal
